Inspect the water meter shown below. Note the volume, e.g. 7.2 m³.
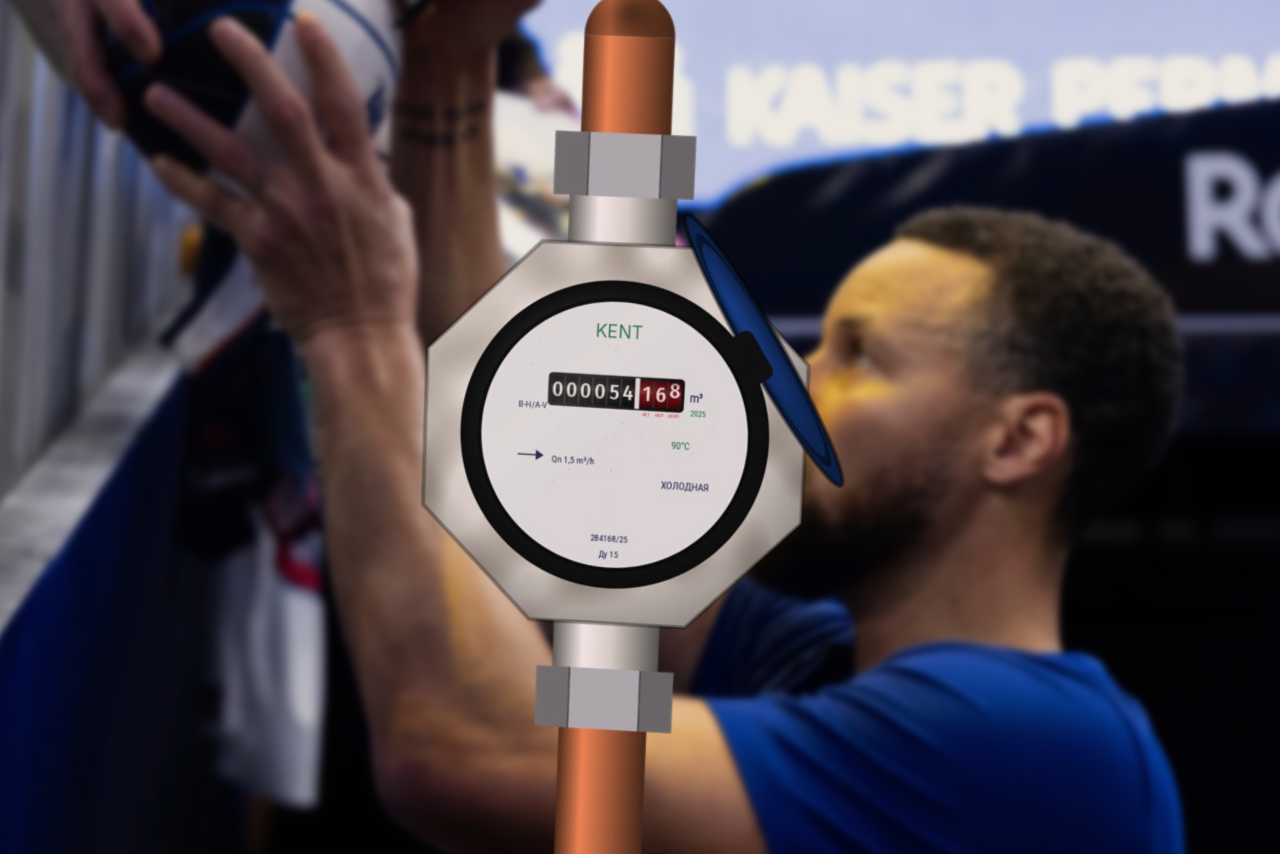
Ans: 54.168 m³
